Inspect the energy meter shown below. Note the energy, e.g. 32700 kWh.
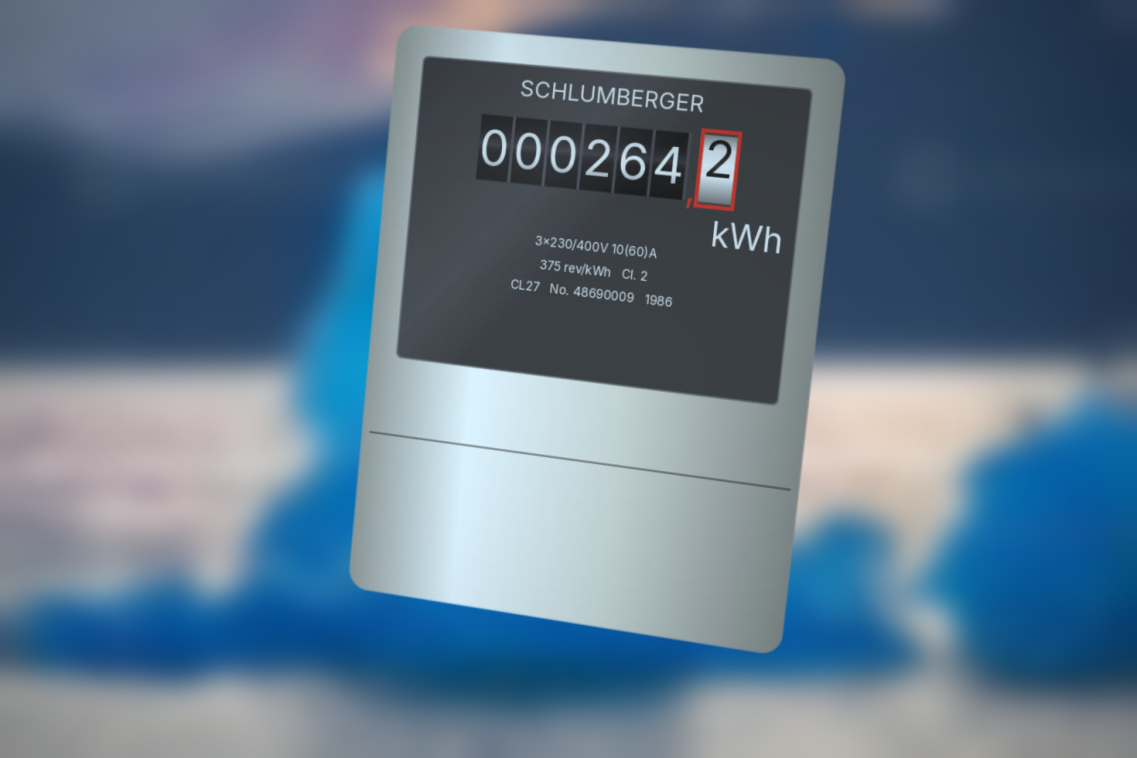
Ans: 264.2 kWh
